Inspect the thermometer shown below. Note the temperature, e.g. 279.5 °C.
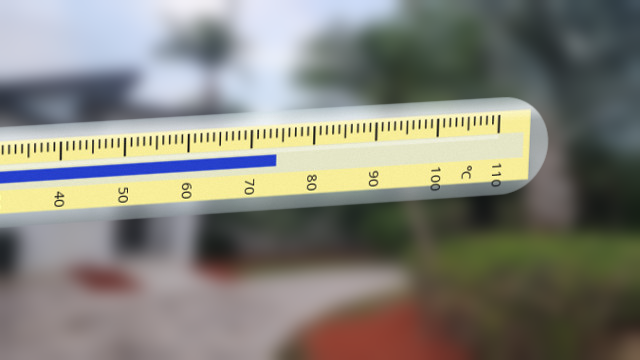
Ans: 74 °C
